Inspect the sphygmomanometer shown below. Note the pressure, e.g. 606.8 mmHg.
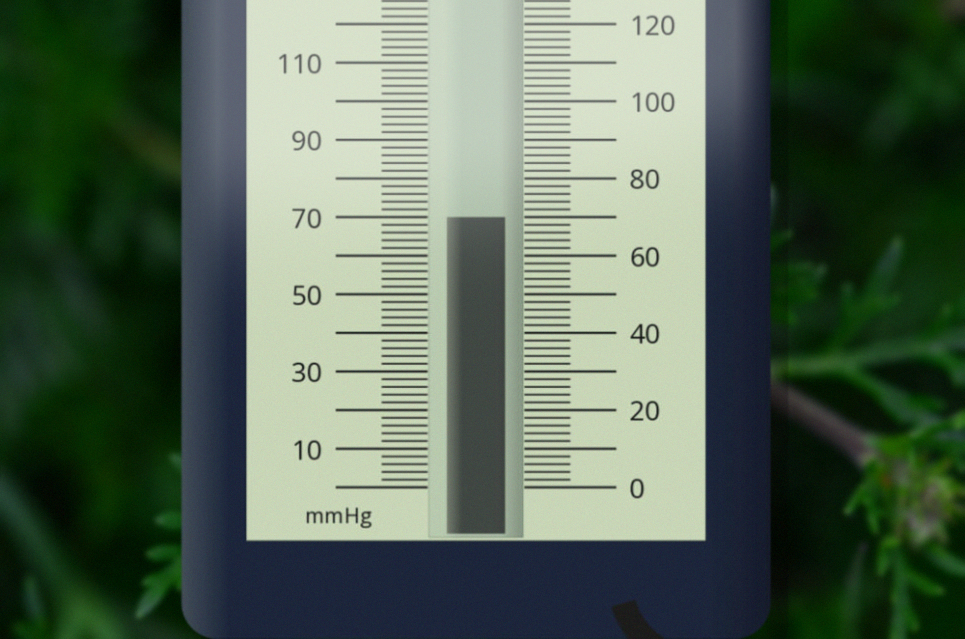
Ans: 70 mmHg
